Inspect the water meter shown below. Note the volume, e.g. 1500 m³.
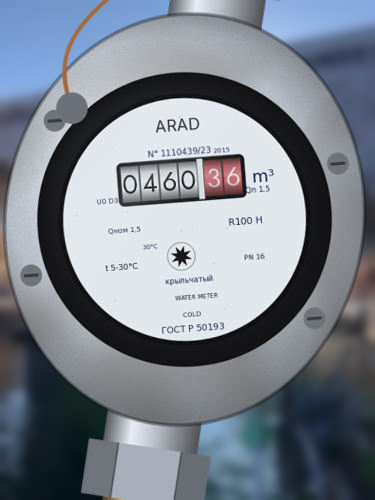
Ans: 460.36 m³
